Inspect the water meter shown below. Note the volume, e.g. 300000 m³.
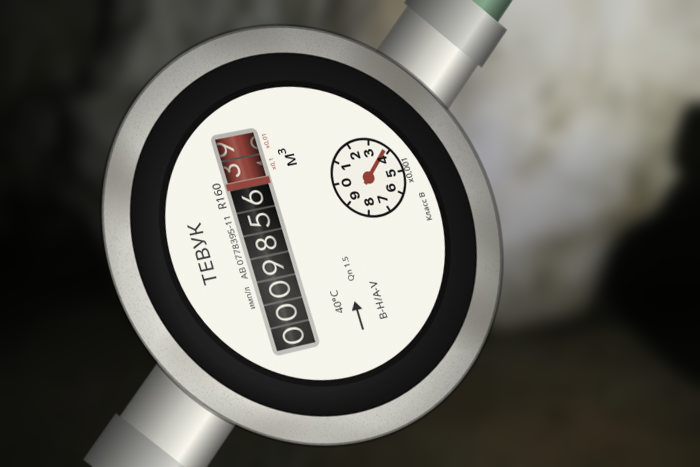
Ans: 9856.393 m³
